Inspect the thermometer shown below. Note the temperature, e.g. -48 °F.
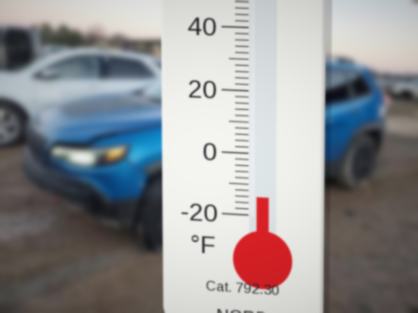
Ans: -14 °F
